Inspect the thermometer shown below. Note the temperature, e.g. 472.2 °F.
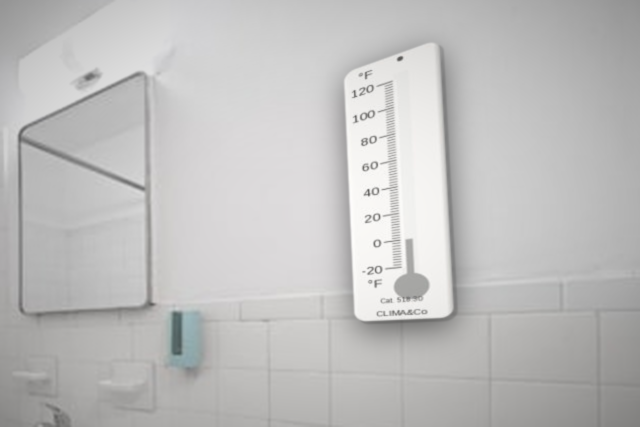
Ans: 0 °F
